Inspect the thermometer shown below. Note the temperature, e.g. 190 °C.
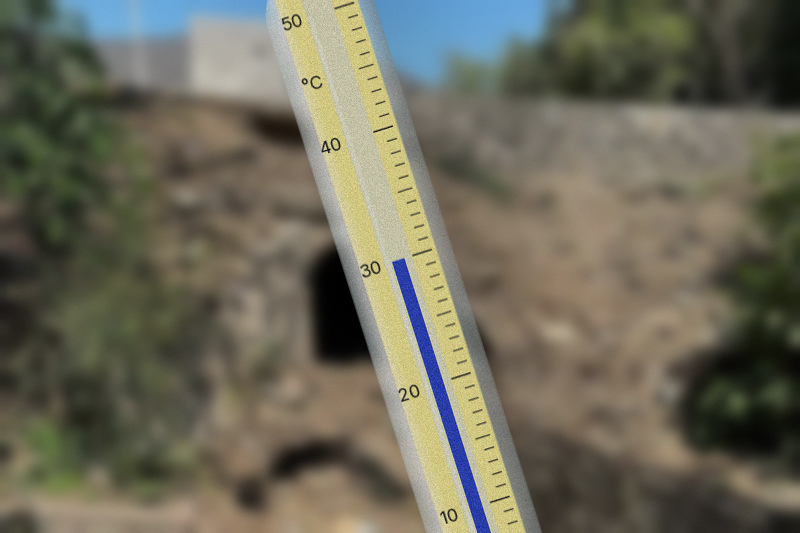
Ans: 30 °C
